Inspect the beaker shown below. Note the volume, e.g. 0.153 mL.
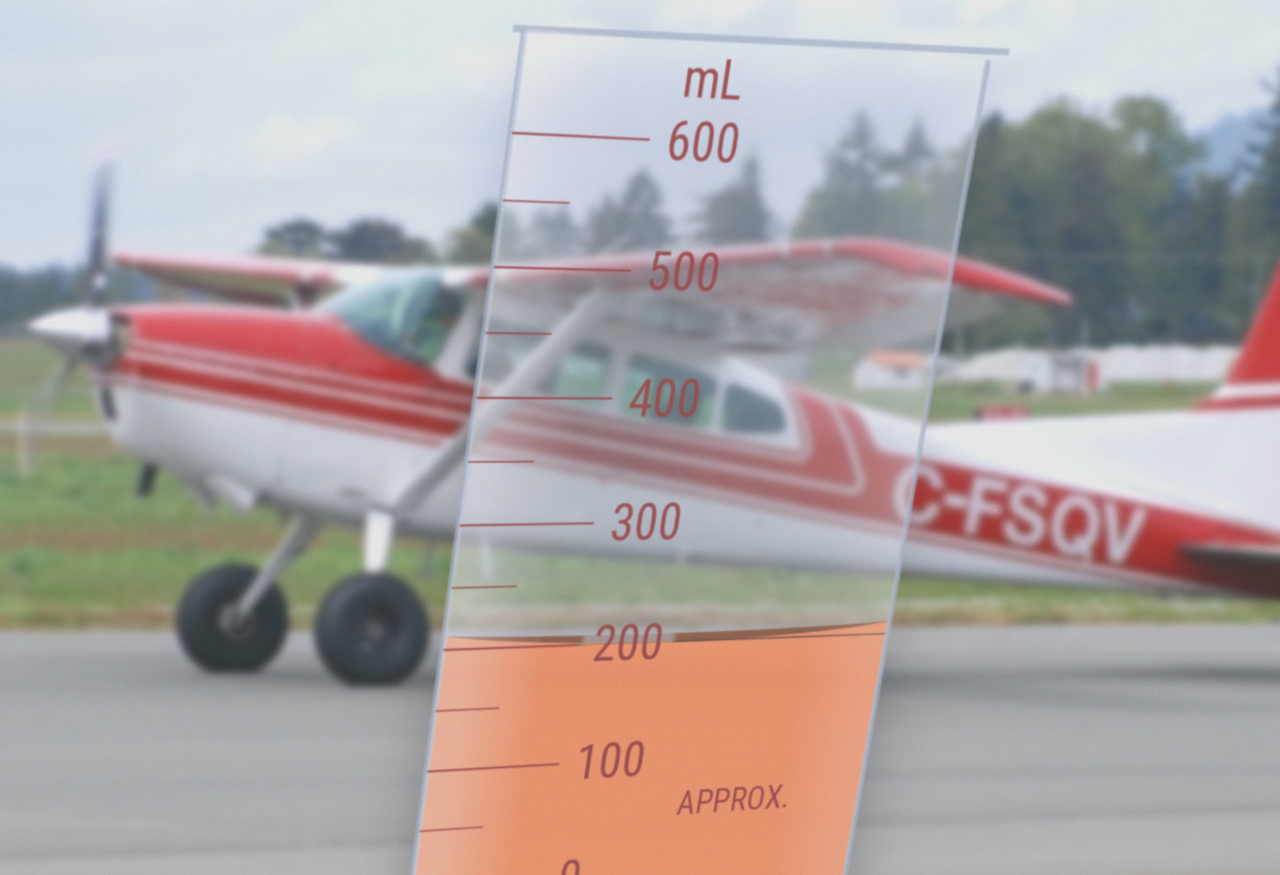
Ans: 200 mL
